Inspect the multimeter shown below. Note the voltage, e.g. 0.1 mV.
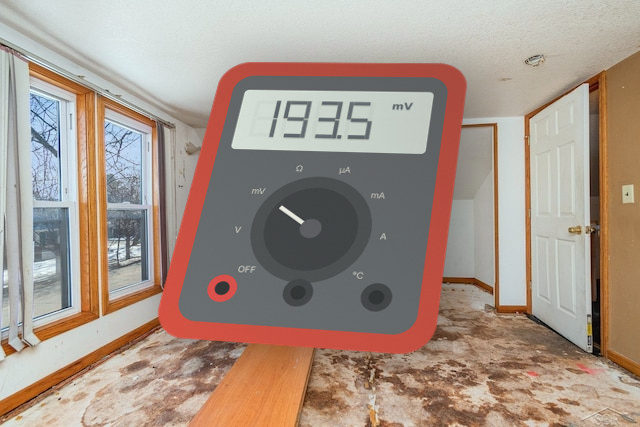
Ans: 193.5 mV
